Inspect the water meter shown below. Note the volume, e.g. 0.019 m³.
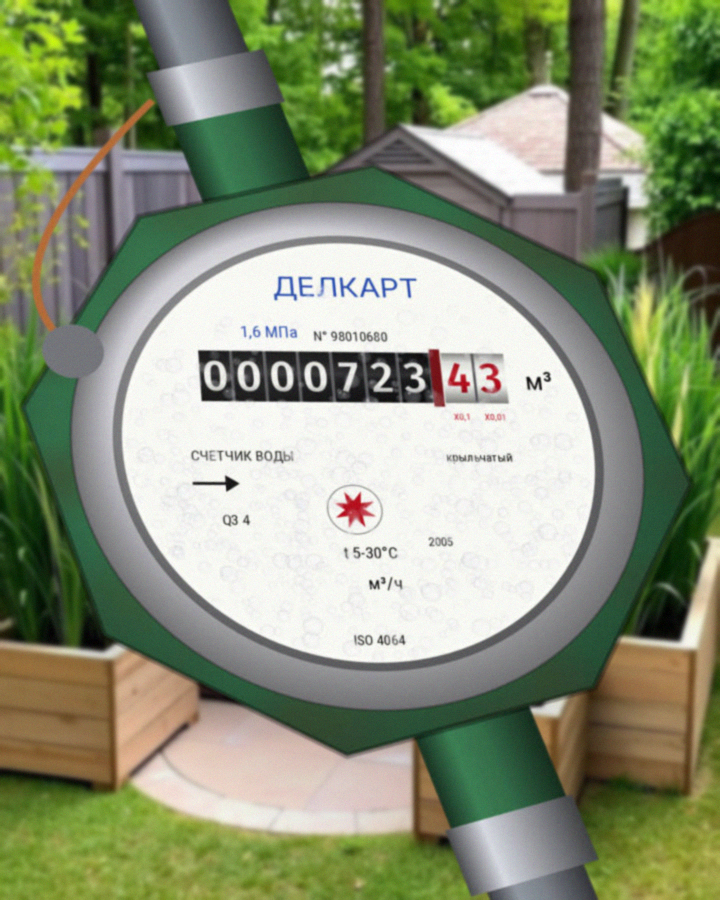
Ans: 723.43 m³
